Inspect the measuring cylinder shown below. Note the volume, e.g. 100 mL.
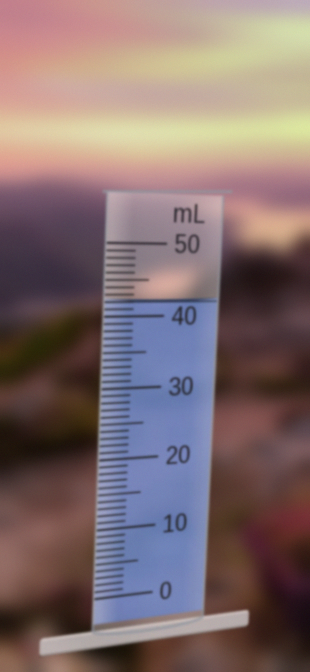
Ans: 42 mL
